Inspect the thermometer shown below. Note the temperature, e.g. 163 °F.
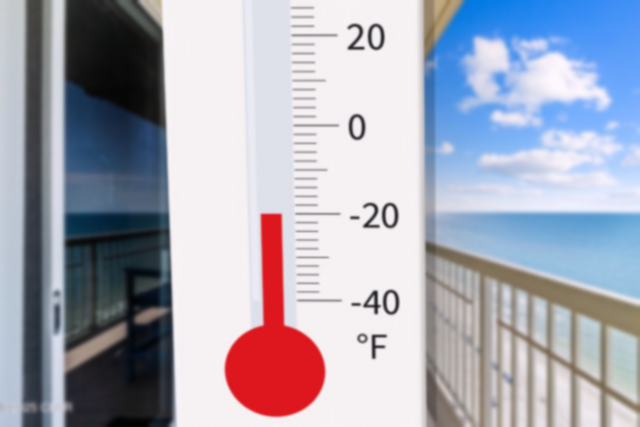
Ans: -20 °F
